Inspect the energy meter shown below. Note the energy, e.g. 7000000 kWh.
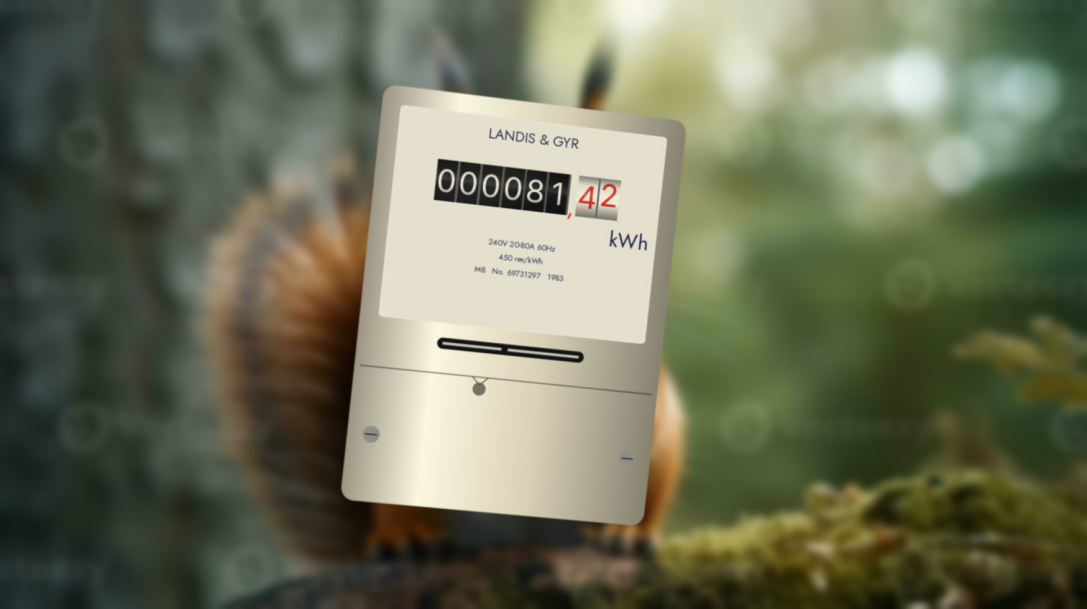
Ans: 81.42 kWh
